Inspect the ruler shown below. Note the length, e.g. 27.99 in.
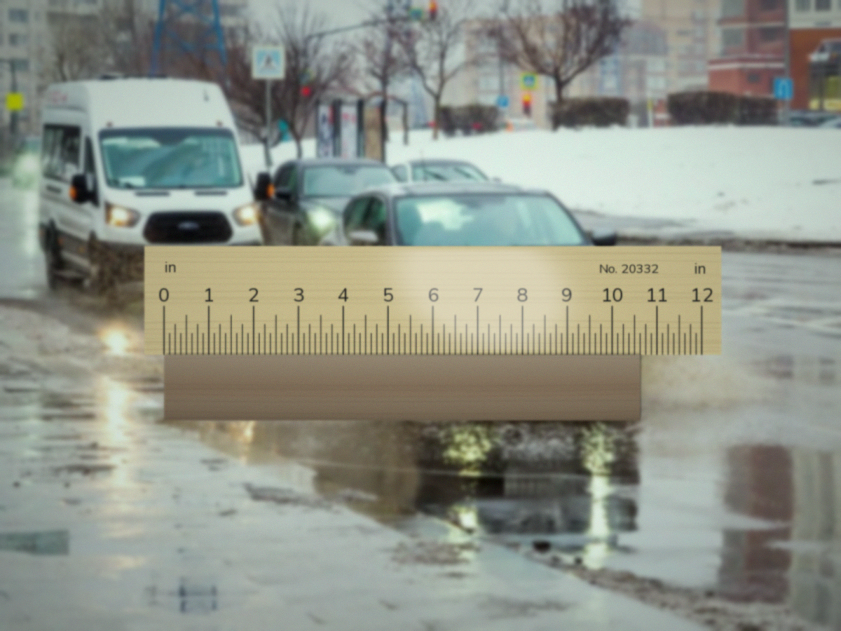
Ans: 10.625 in
